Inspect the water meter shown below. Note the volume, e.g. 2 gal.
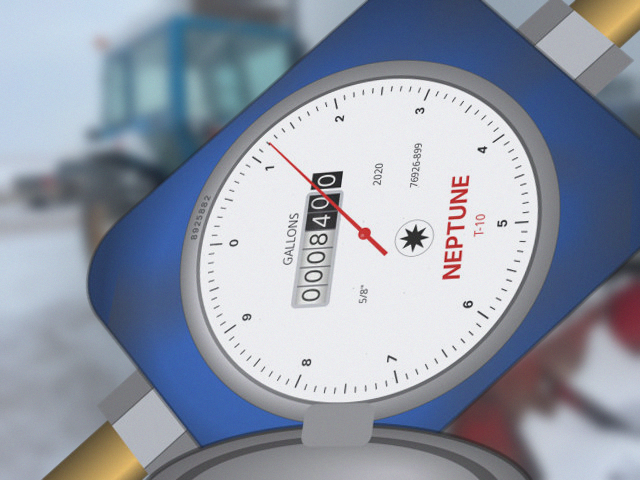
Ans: 8401.2 gal
